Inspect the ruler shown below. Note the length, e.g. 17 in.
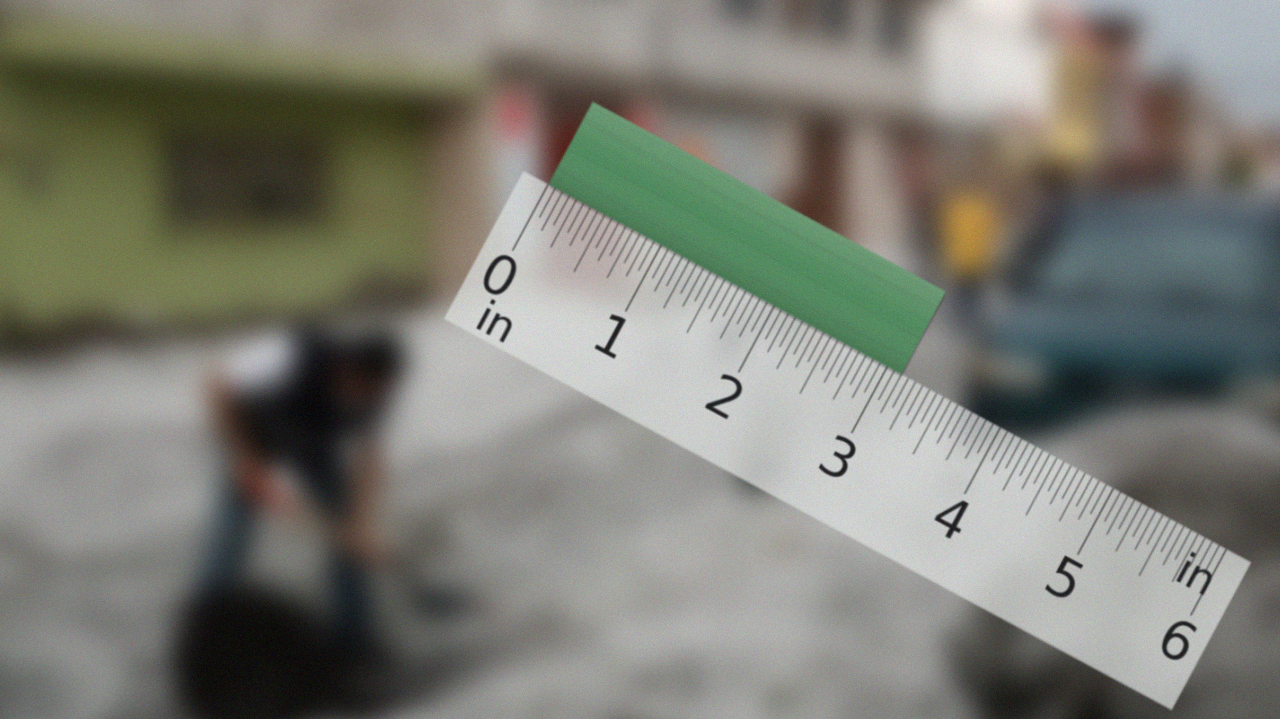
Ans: 3.125 in
